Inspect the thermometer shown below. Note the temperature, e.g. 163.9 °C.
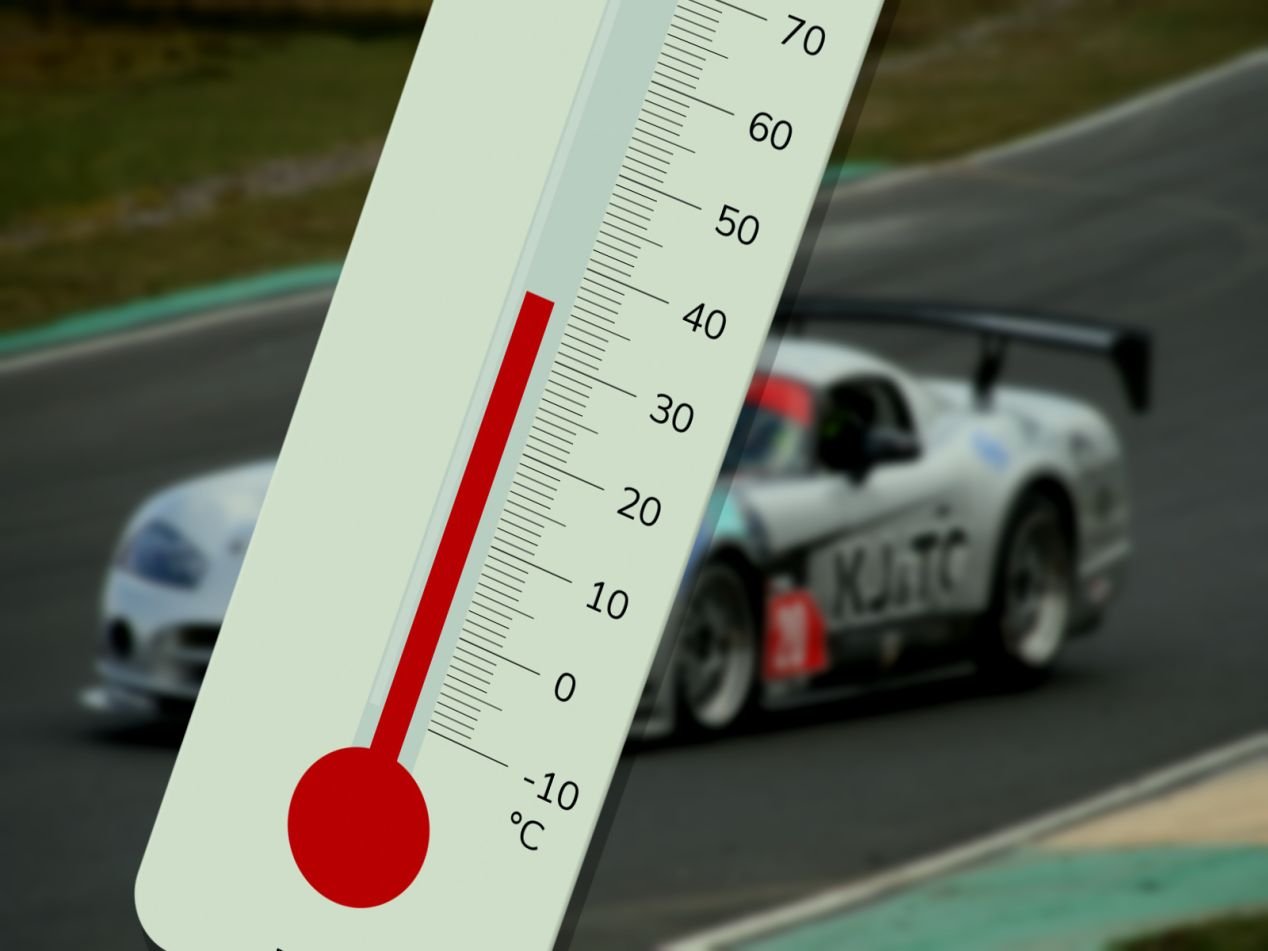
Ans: 35.5 °C
